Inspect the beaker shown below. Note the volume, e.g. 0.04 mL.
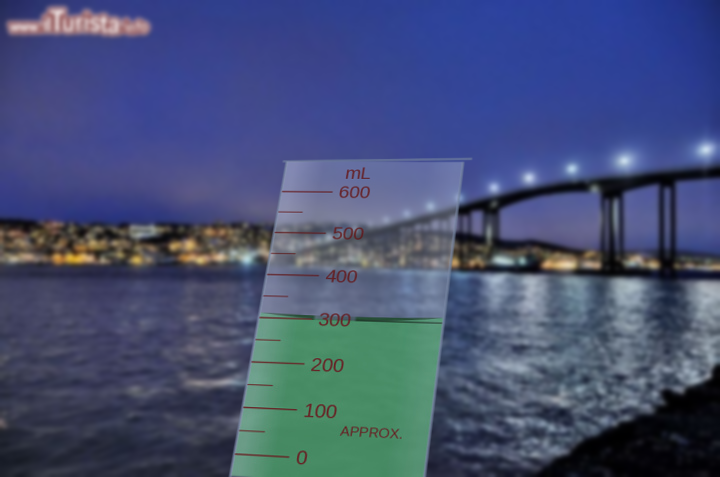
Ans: 300 mL
